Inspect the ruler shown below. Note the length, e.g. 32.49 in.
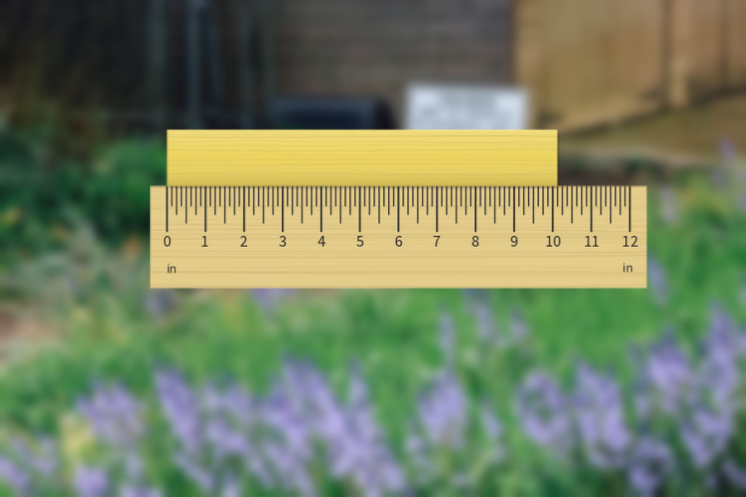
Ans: 10.125 in
